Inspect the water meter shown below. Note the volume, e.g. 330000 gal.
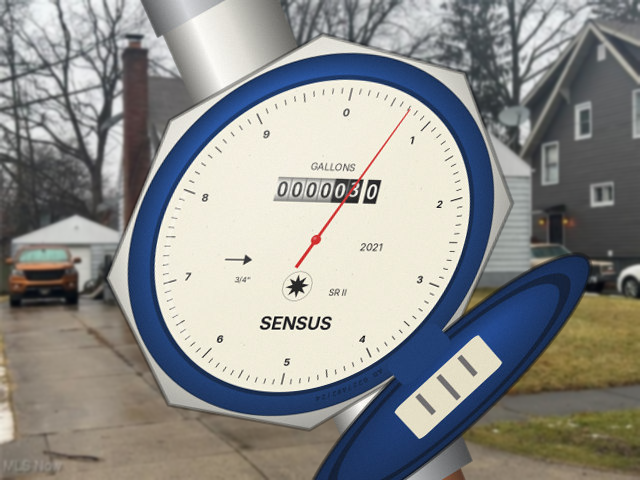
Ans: 30.7 gal
